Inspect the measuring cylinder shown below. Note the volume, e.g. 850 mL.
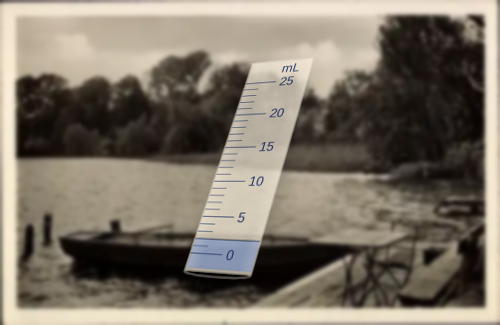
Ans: 2 mL
